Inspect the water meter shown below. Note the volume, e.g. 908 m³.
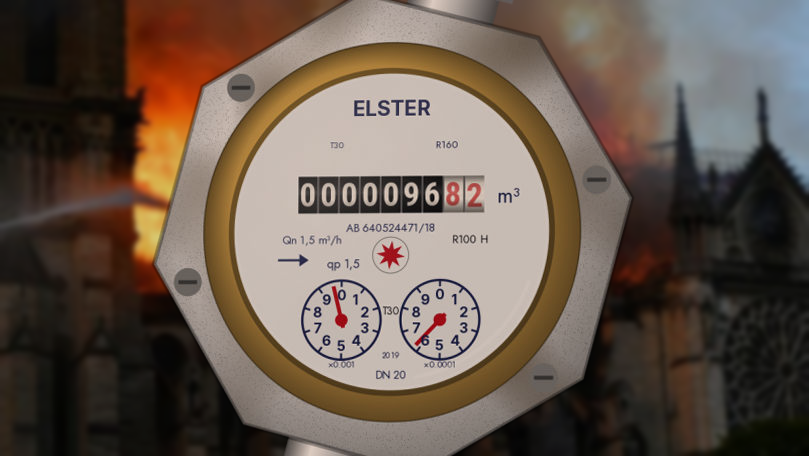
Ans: 96.8196 m³
